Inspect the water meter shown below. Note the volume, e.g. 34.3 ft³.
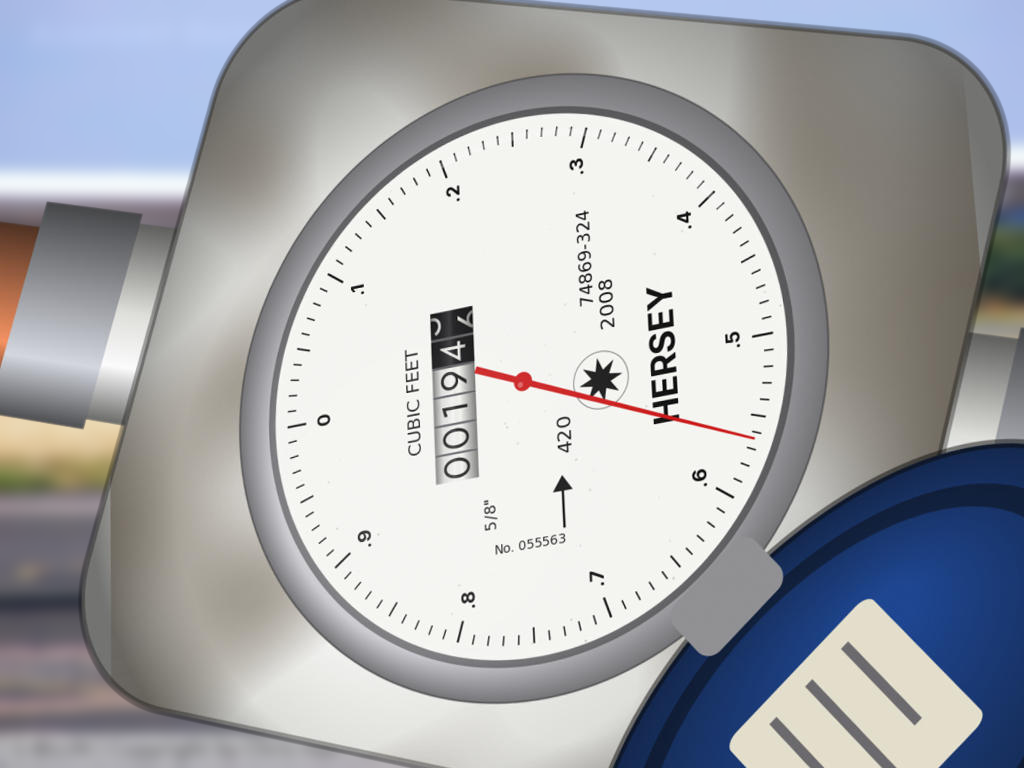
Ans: 1945.56 ft³
